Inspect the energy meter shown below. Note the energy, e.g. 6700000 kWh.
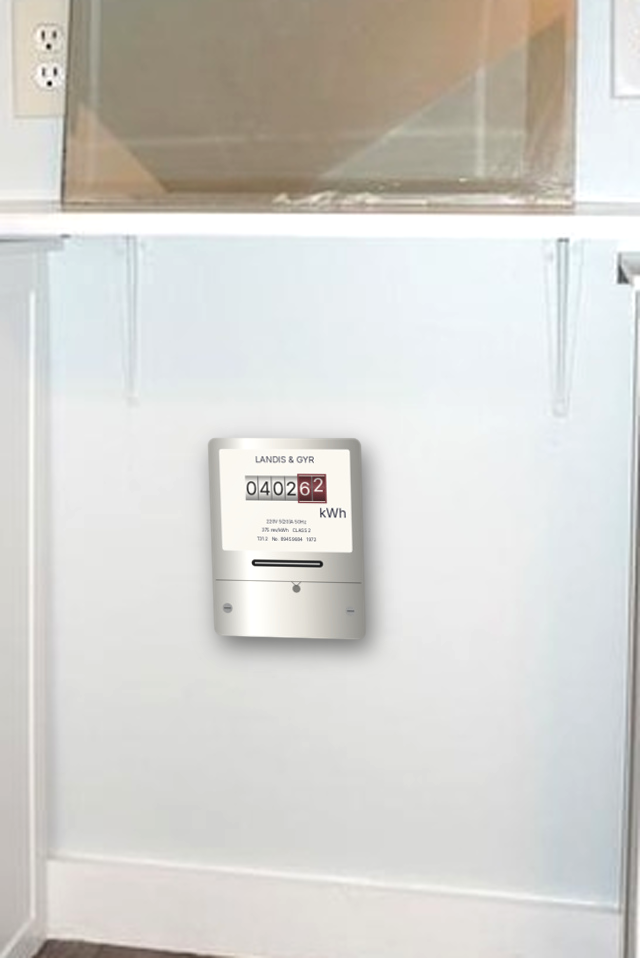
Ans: 402.62 kWh
